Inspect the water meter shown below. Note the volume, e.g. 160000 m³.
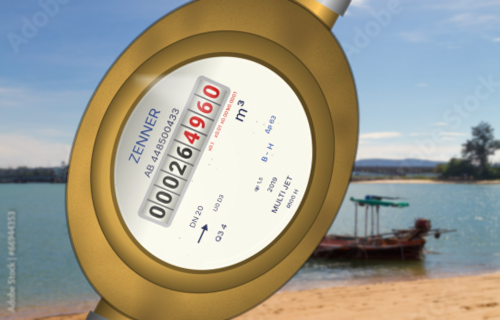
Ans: 26.4960 m³
